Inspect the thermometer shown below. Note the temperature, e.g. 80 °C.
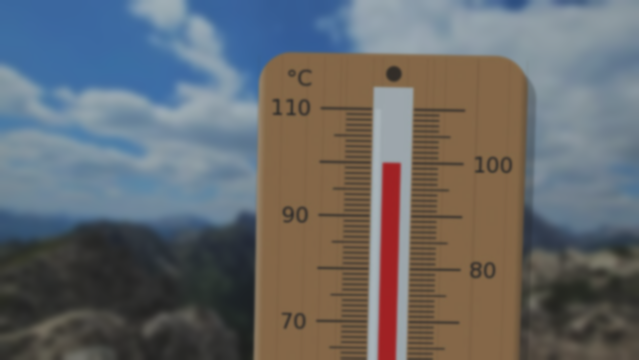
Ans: 100 °C
